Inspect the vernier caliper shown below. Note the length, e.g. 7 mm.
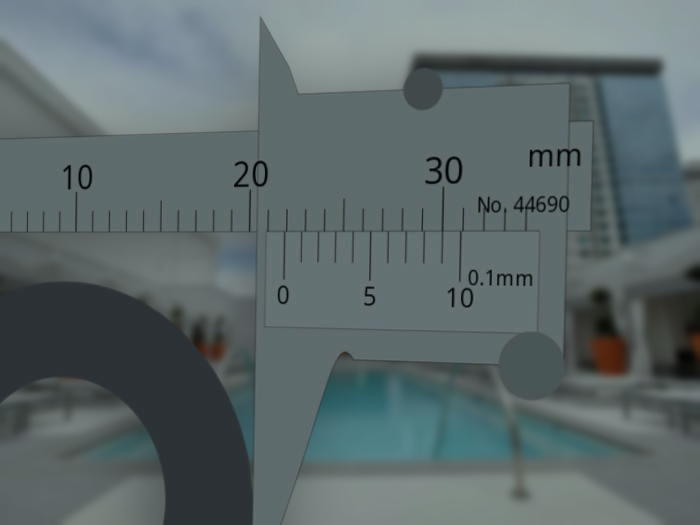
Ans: 21.9 mm
